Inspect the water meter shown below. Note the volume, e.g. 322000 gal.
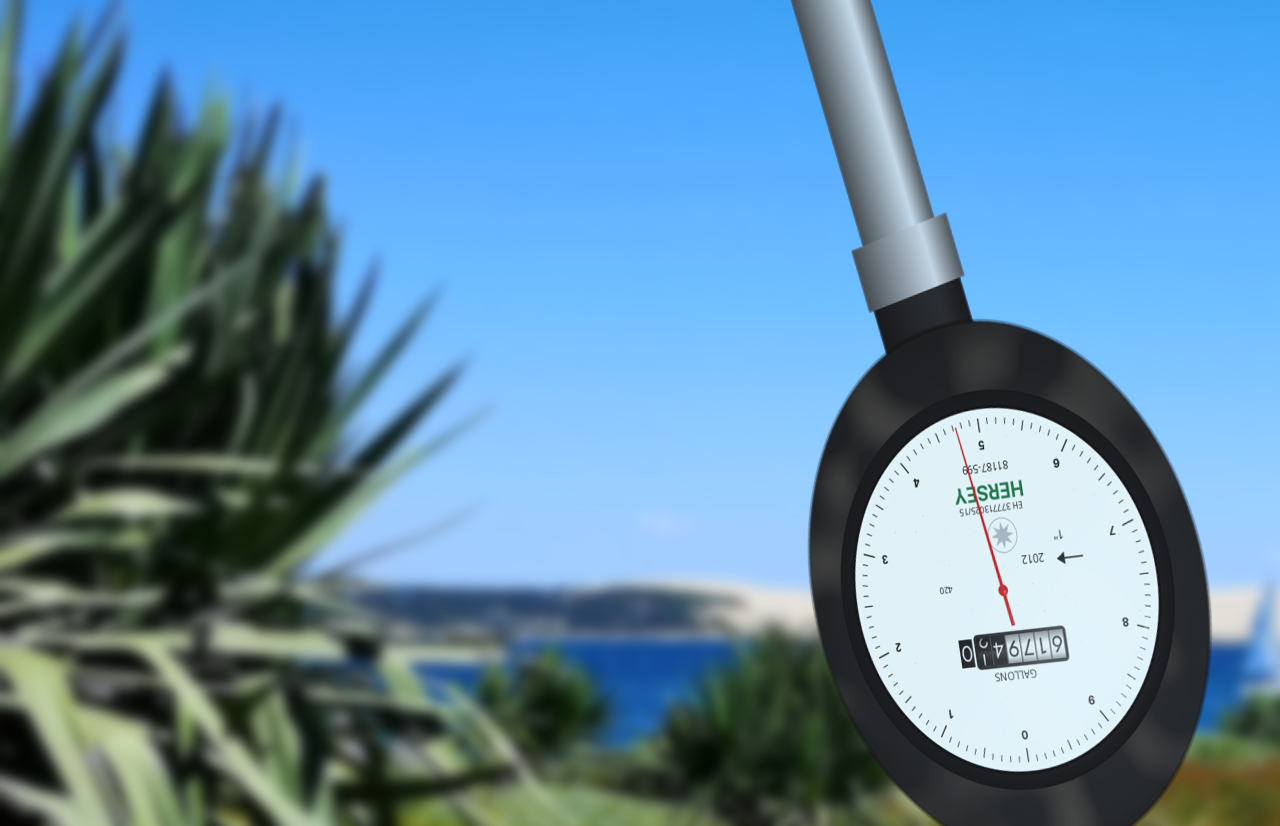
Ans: 6179414.7 gal
